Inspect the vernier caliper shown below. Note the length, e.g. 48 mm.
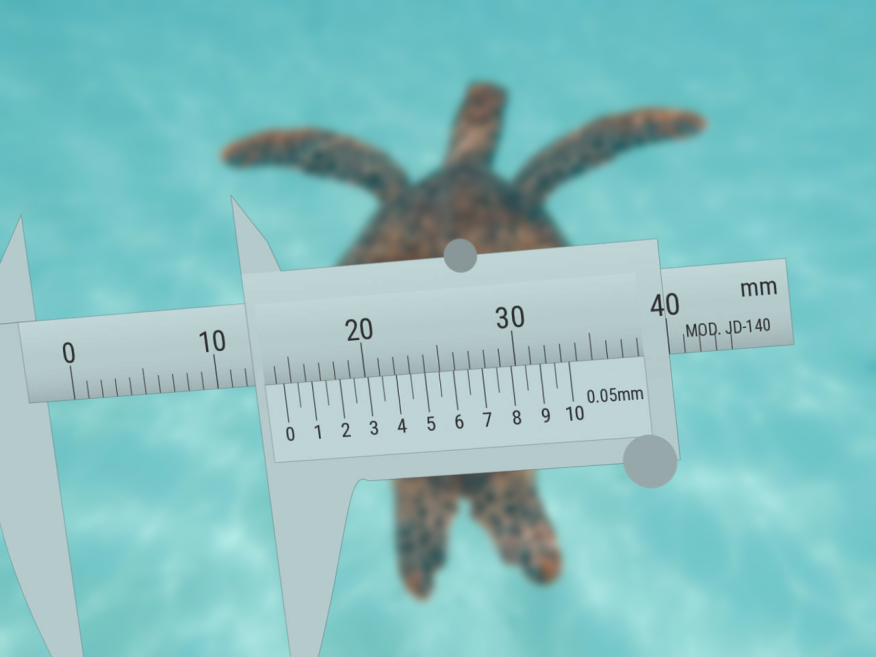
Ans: 14.5 mm
